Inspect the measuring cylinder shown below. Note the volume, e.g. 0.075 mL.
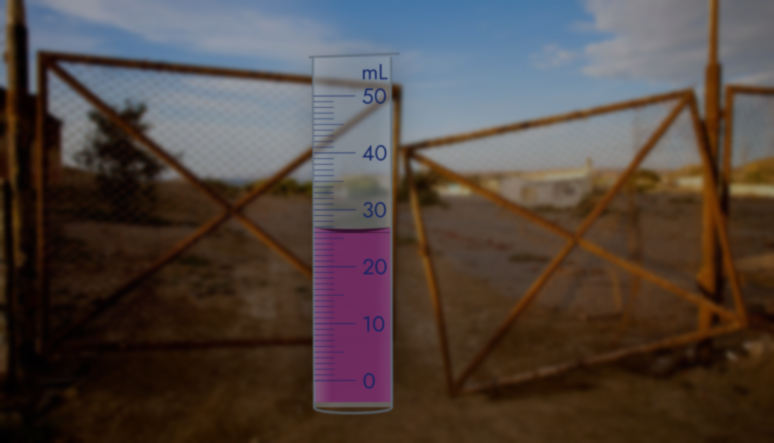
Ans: 26 mL
